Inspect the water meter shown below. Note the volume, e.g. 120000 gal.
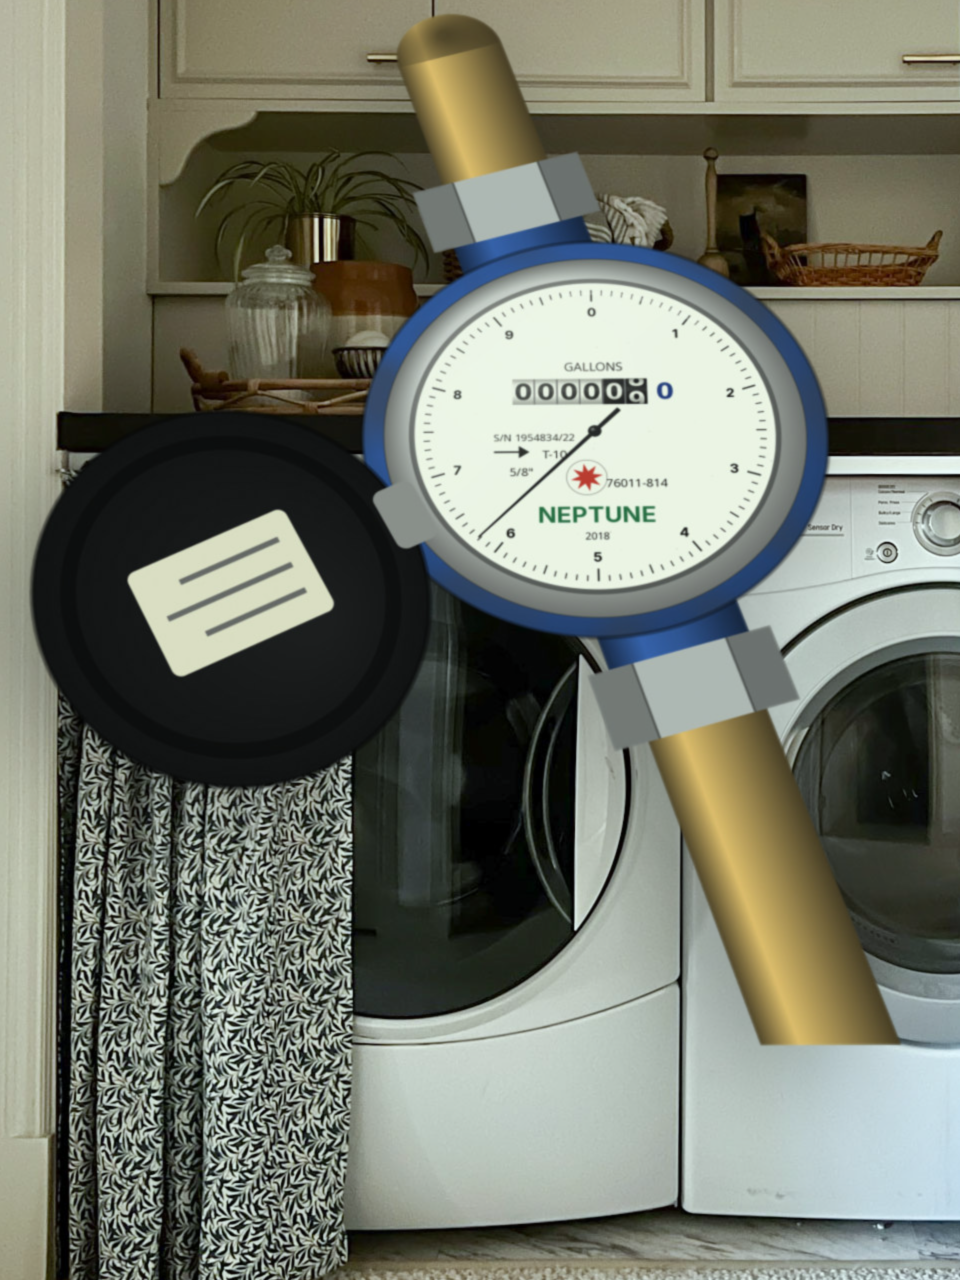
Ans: 86.2 gal
